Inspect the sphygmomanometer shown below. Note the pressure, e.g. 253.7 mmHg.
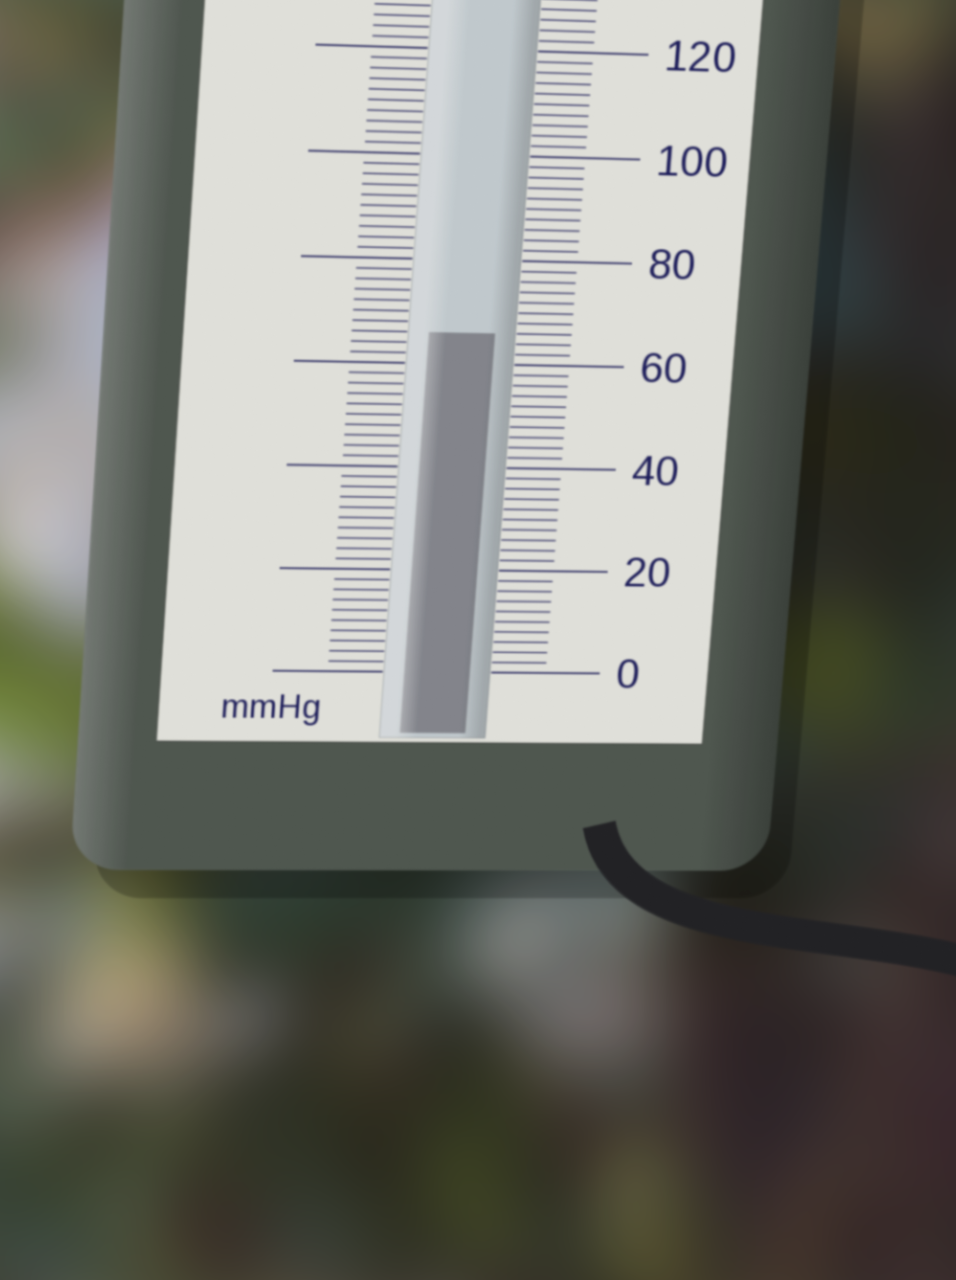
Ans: 66 mmHg
